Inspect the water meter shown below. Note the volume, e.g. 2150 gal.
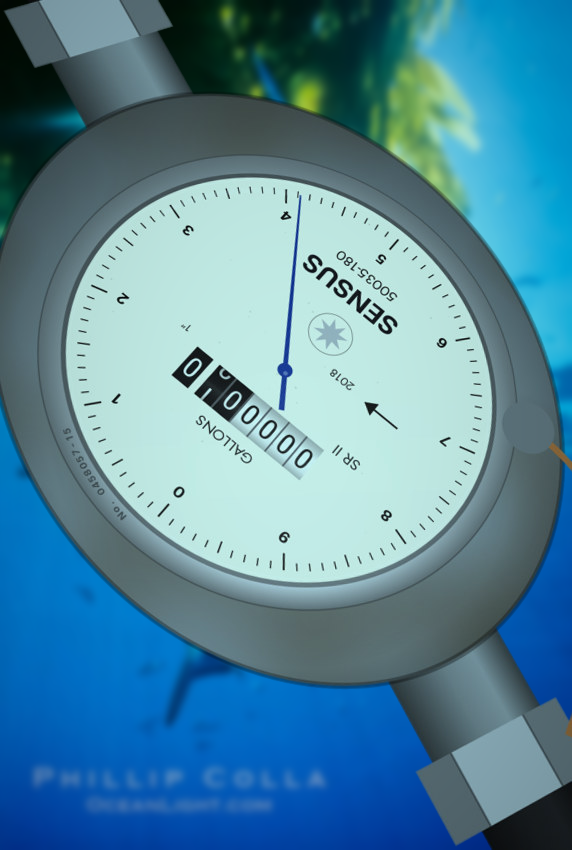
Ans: 14.1 gal
